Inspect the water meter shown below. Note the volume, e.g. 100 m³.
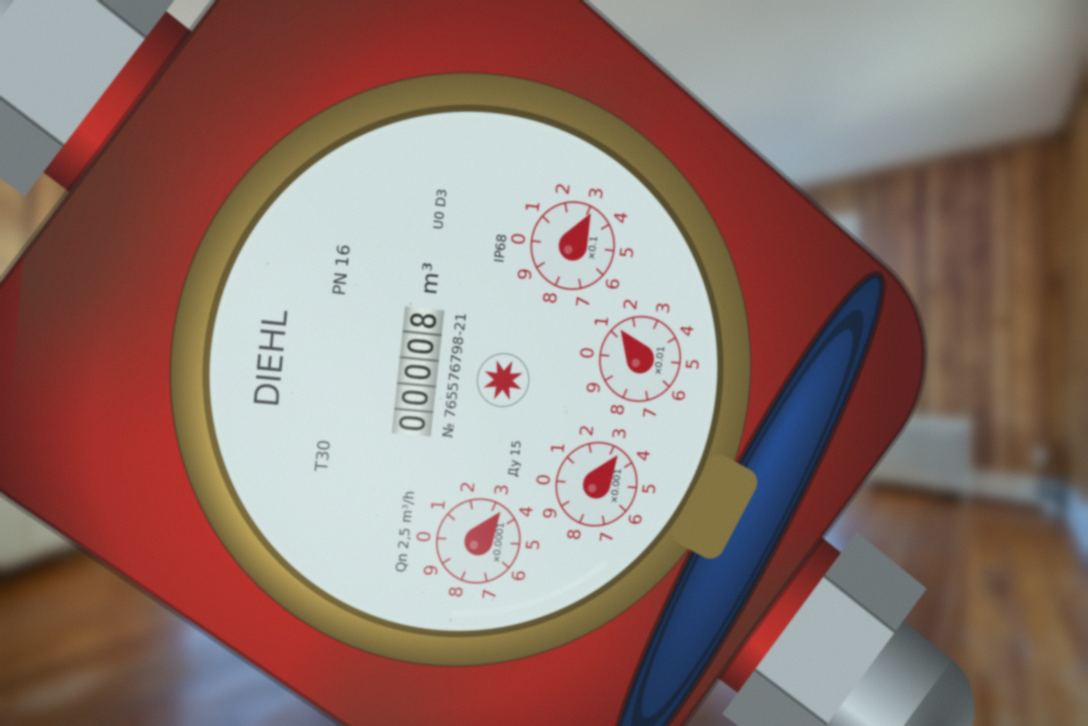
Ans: 8.3133 m³
